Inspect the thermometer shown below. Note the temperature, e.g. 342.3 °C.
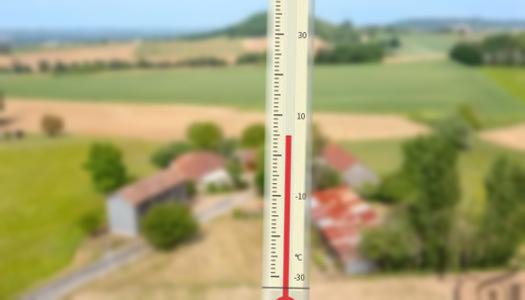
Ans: 5 °C
